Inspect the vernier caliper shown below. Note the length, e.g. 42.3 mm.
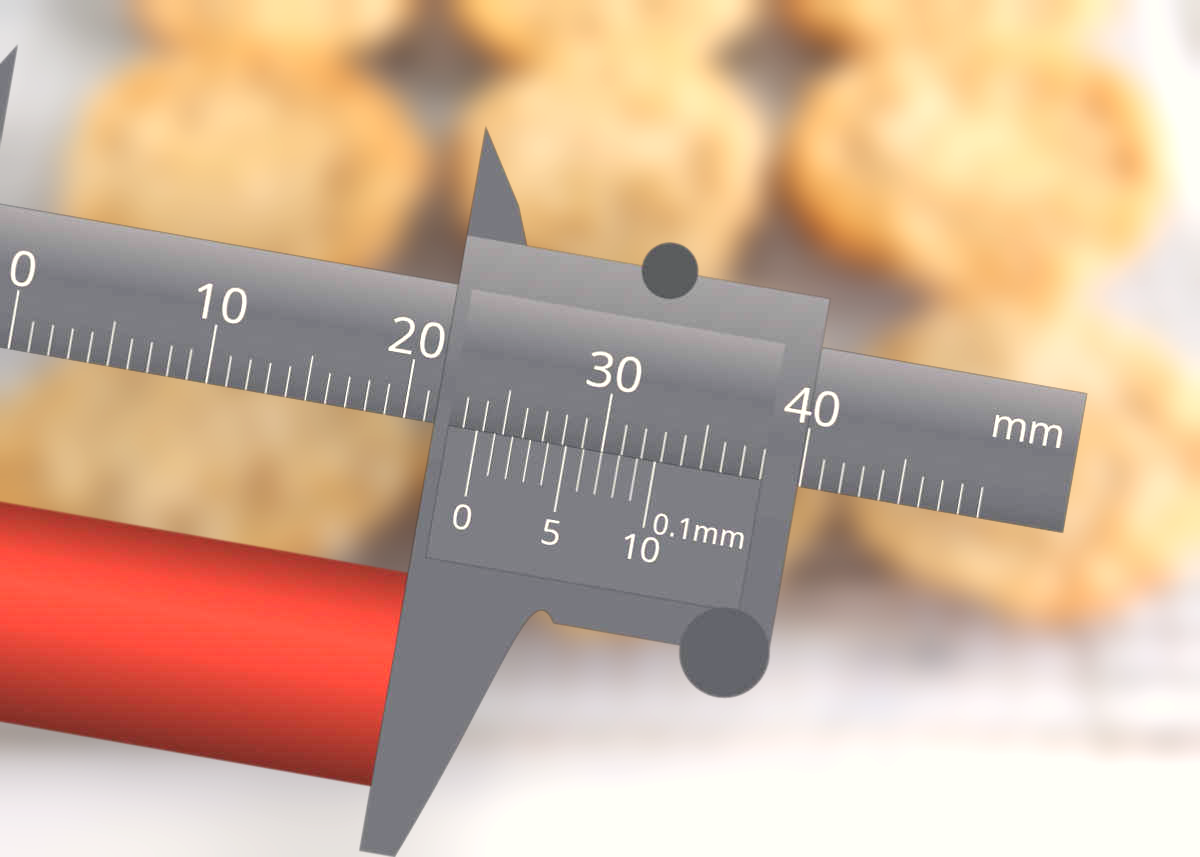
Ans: 23.7 mm
